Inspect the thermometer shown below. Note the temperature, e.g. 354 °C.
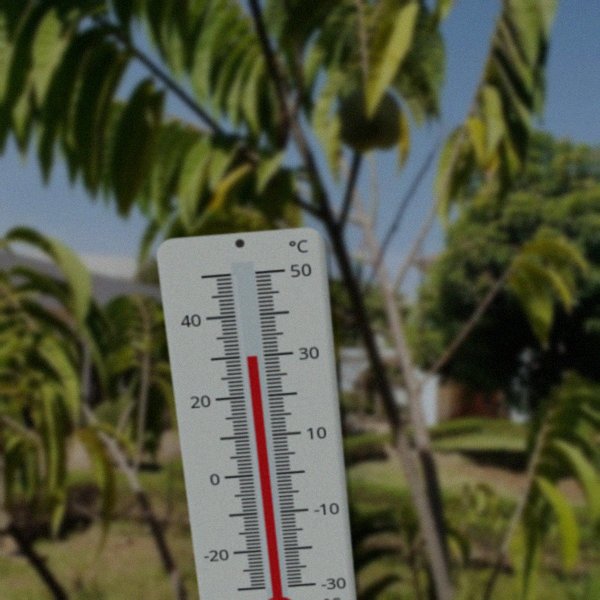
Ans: 30 °C
